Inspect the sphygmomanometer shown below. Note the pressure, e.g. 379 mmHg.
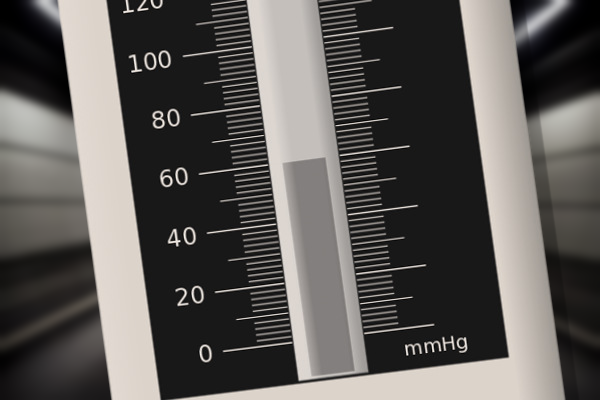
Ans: 60 mmHg
